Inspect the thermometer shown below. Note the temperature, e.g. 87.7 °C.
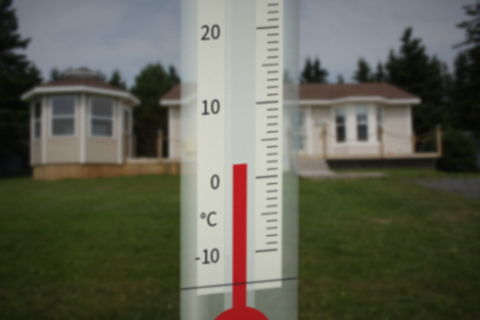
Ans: 2 °C
